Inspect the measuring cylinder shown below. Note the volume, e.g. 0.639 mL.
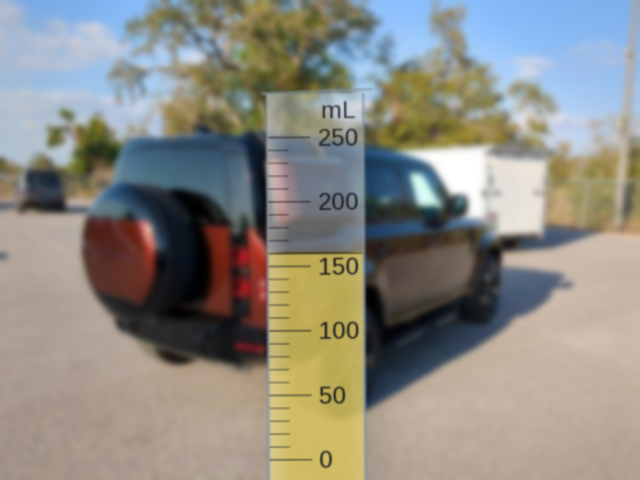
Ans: 160 mL
